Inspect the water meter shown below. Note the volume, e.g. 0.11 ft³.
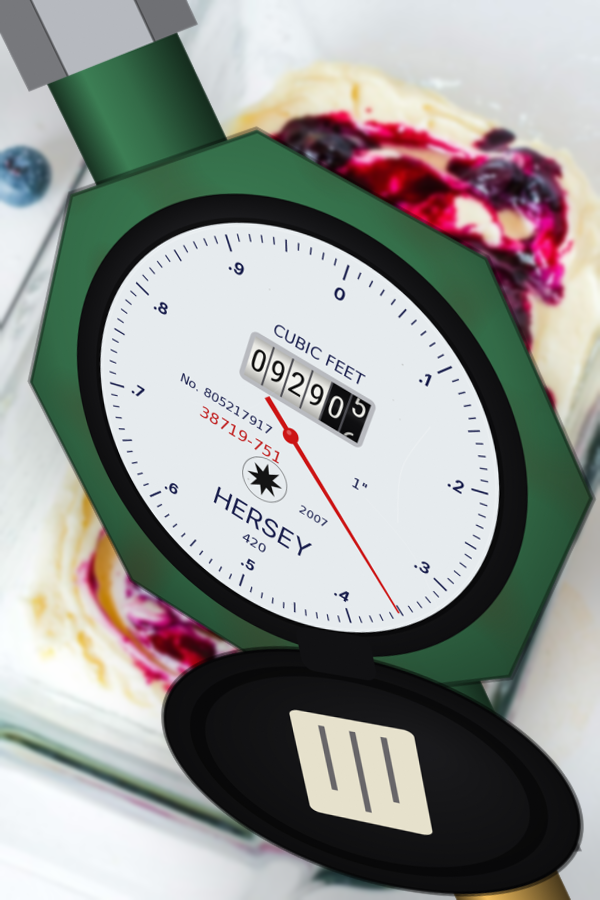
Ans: 92905.35 ft³
